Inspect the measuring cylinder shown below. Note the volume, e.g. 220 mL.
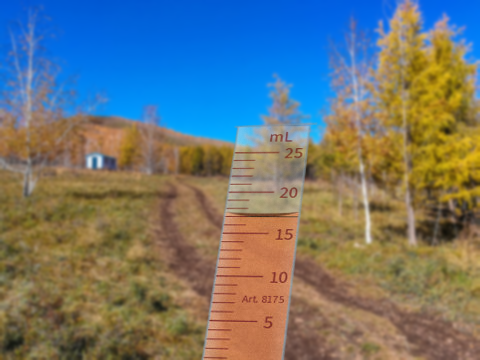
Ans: 17 mL
